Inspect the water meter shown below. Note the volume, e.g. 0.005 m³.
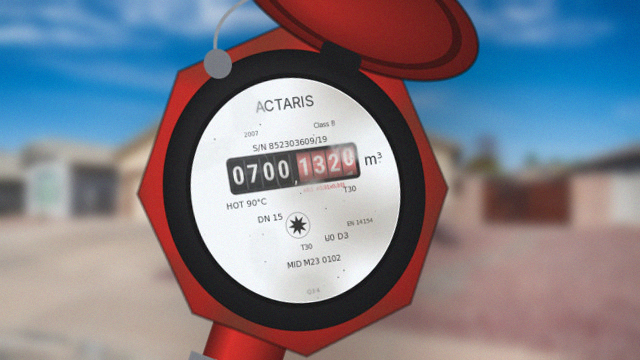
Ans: 700.1320 m³
